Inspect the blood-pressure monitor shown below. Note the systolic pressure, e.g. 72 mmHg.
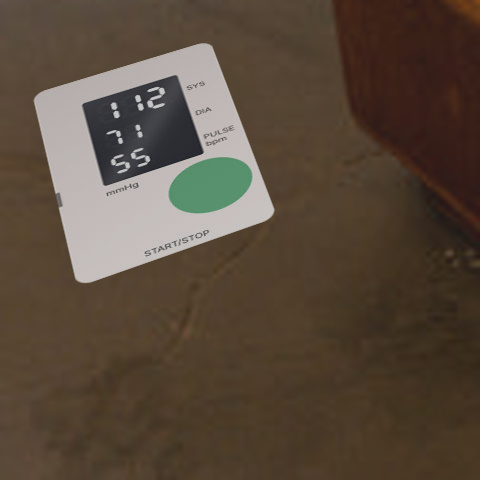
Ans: 112 mmHg
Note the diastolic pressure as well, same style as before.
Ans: 71 mmHg
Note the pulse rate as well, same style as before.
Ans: 55 bpm
